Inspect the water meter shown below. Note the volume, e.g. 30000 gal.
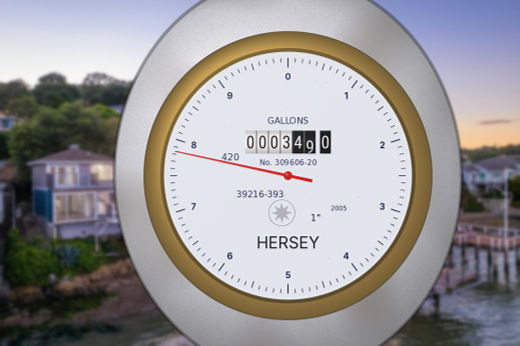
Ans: 3487.8 gal
